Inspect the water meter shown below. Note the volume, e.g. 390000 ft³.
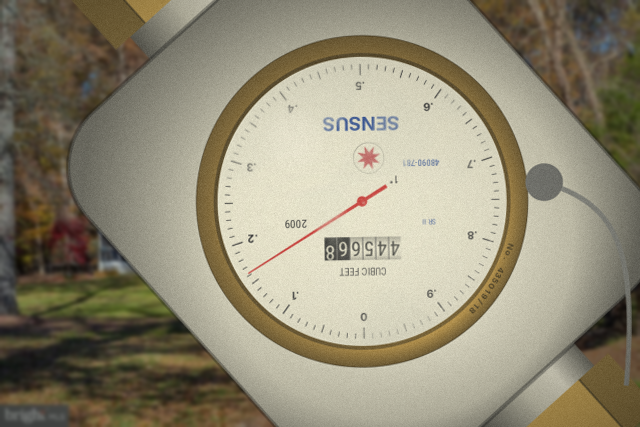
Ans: 445668.16 ft³
